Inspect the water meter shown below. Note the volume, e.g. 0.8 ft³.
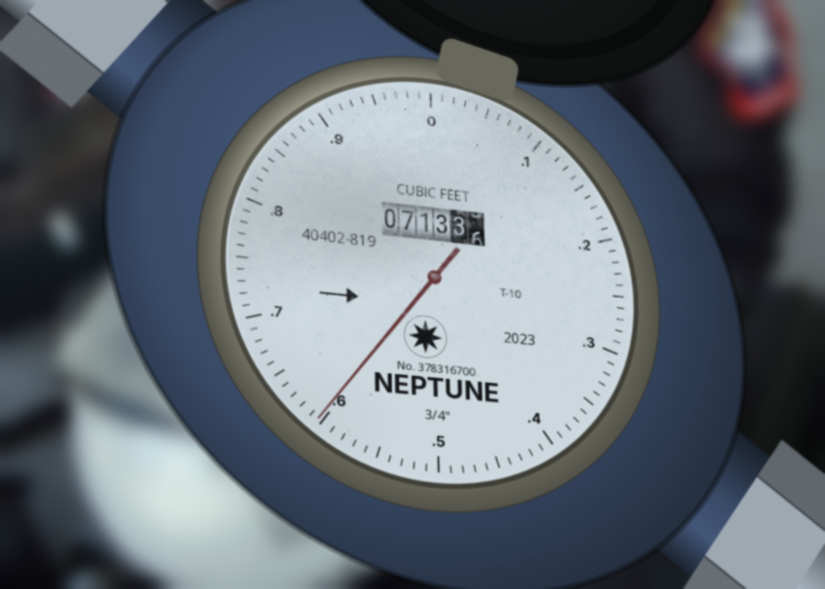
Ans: 71335.60 ft³
